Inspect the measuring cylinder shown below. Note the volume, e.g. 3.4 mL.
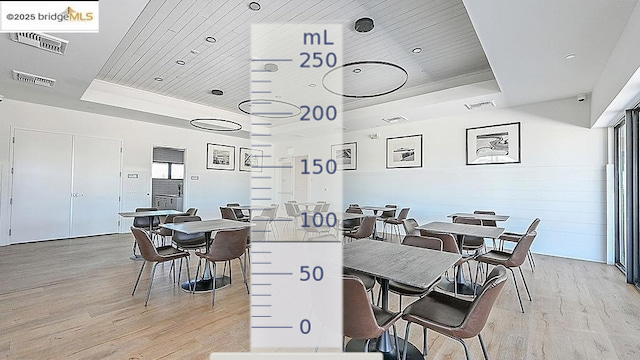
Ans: 80 mL
